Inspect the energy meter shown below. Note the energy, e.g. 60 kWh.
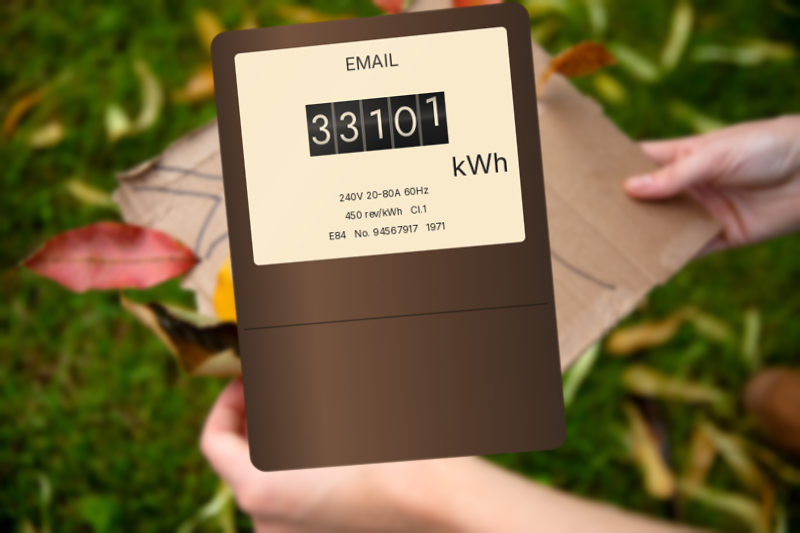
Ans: 33101 kWh
